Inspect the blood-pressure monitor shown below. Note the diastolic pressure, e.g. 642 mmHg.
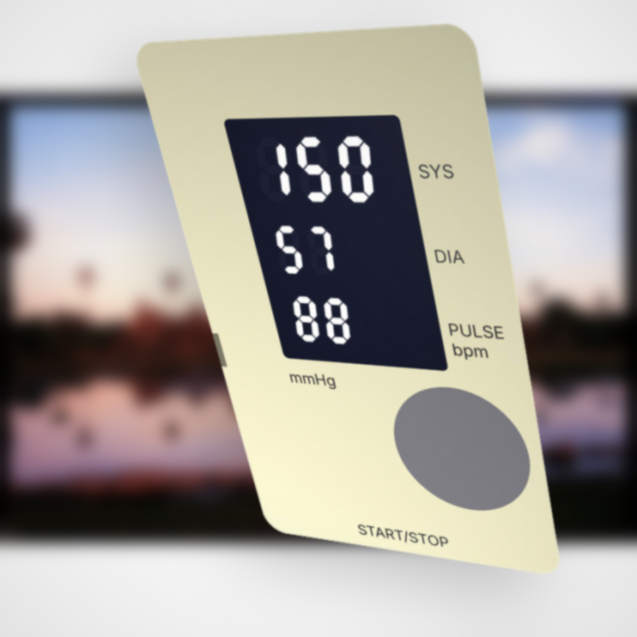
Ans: 57 mmHg
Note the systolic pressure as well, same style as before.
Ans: 150 mmHg
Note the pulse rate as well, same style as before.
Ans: 88 bpm
